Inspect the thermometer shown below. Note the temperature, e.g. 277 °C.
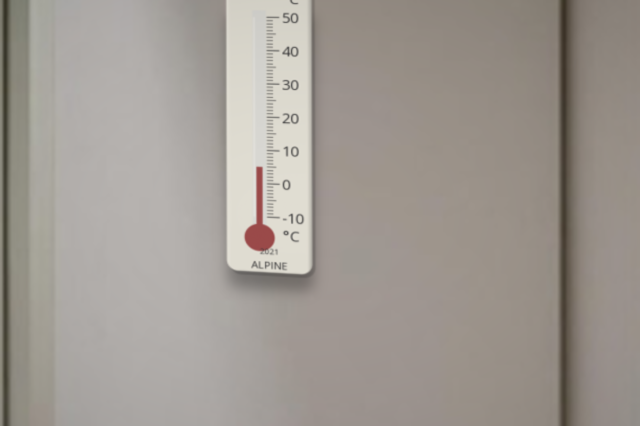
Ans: 5 °C
